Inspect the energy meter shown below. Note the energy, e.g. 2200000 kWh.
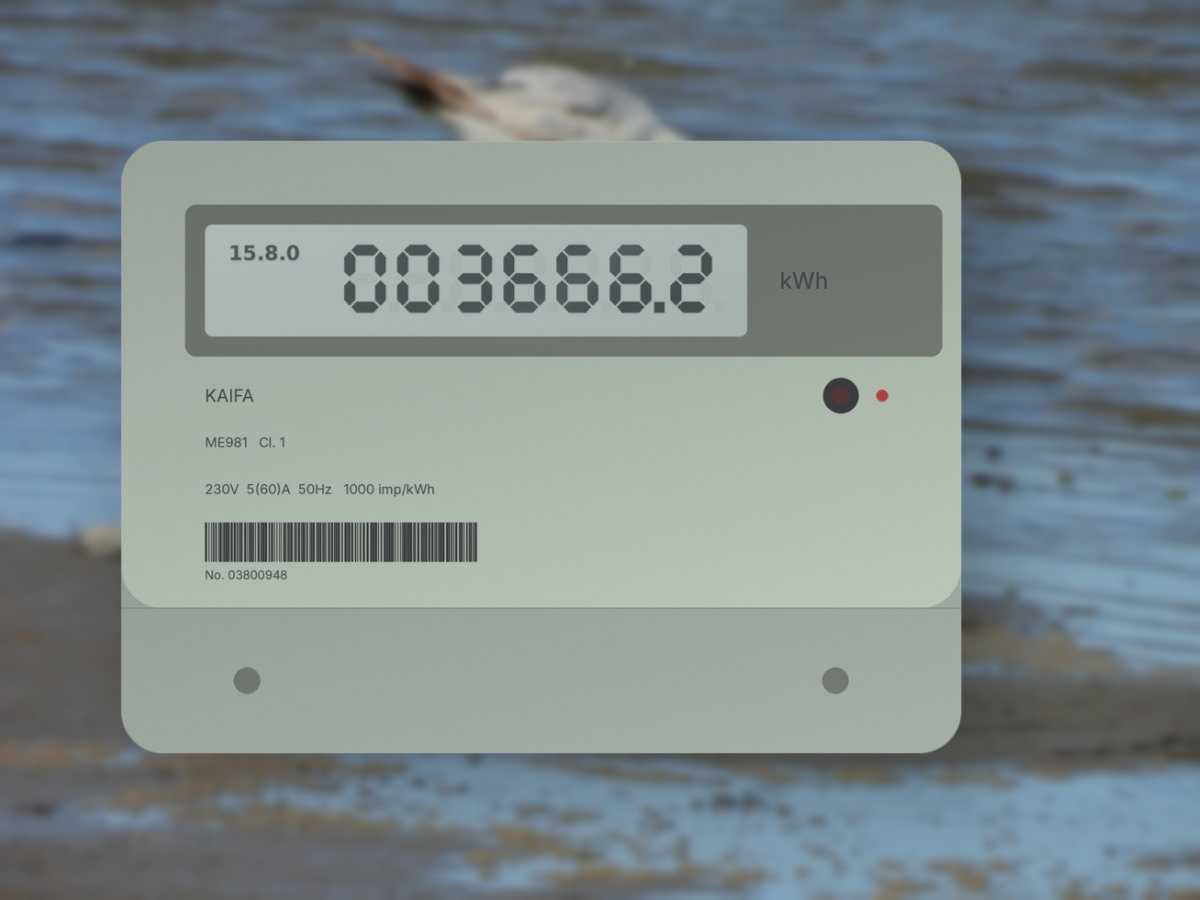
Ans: 3666.2 kWh
